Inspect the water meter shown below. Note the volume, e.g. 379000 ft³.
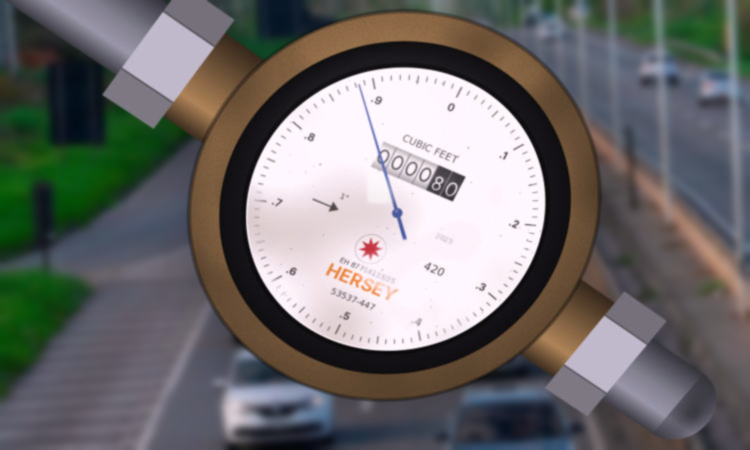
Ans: 79.88 ft³
